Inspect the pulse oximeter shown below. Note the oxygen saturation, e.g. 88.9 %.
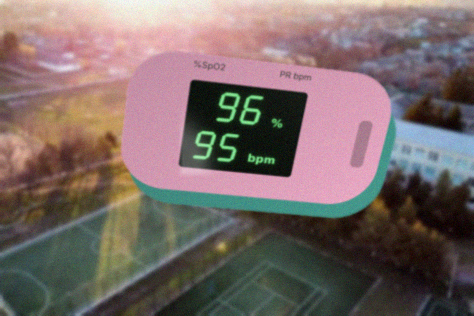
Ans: 96 %
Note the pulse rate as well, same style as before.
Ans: 95 bpm
